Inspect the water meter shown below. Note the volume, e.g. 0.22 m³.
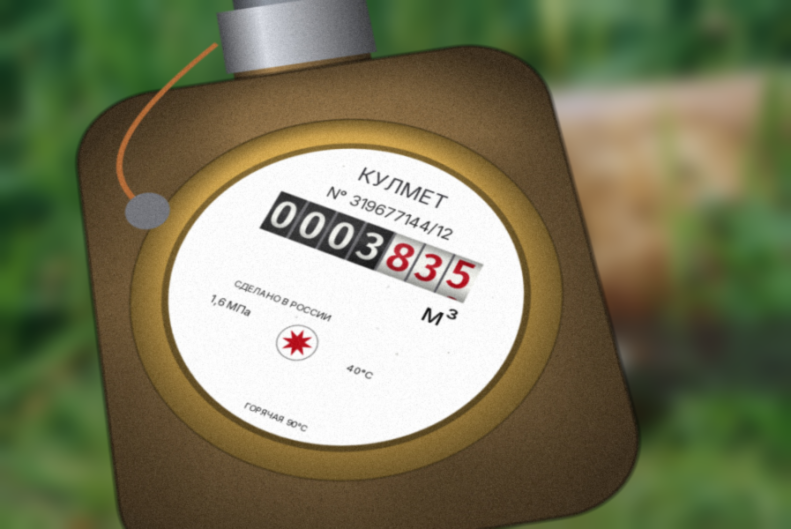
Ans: 3.835 m³
